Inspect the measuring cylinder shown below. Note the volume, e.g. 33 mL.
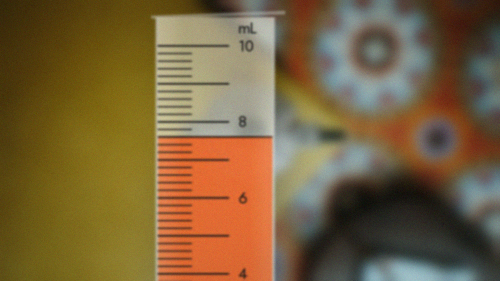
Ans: 7.6 mL
